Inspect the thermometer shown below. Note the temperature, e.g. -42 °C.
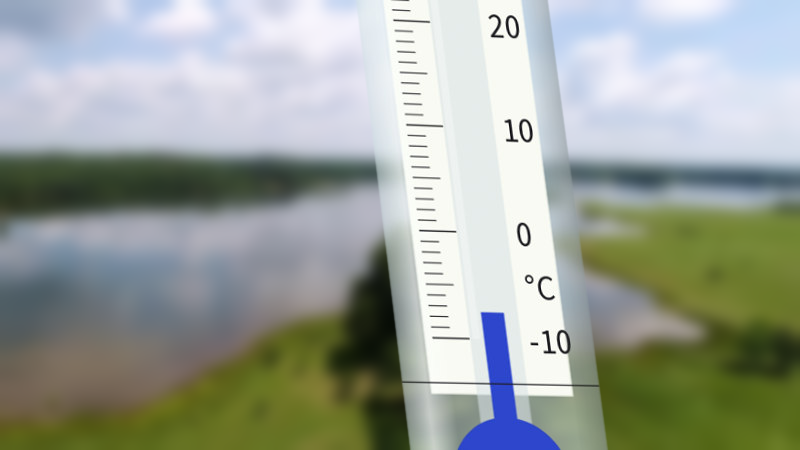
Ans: -7.5 °C
